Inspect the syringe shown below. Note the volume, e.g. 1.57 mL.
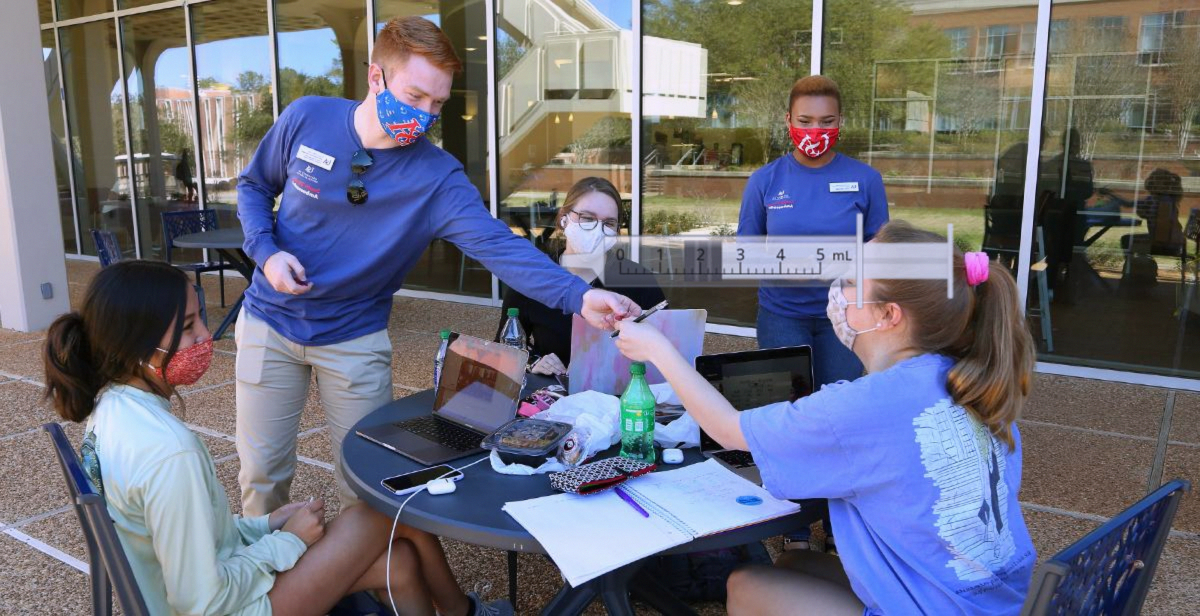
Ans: 1.6 mL
